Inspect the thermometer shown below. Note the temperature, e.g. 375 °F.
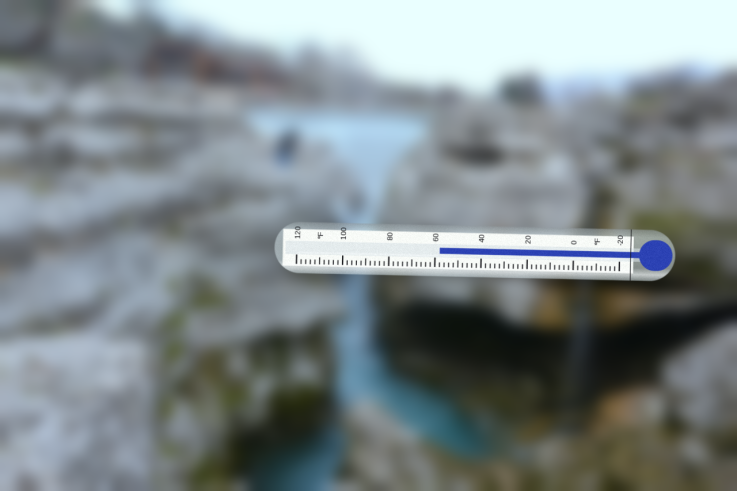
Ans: 58 °F
